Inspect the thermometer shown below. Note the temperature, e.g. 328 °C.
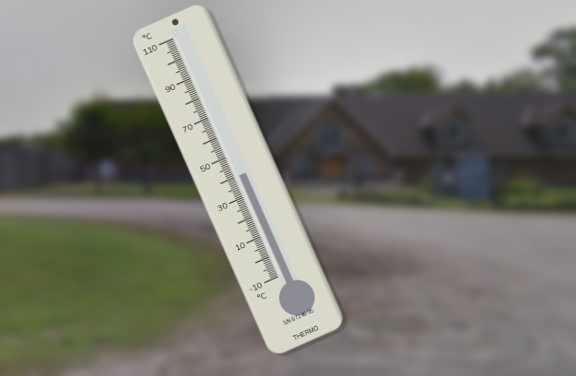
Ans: 40 °C
